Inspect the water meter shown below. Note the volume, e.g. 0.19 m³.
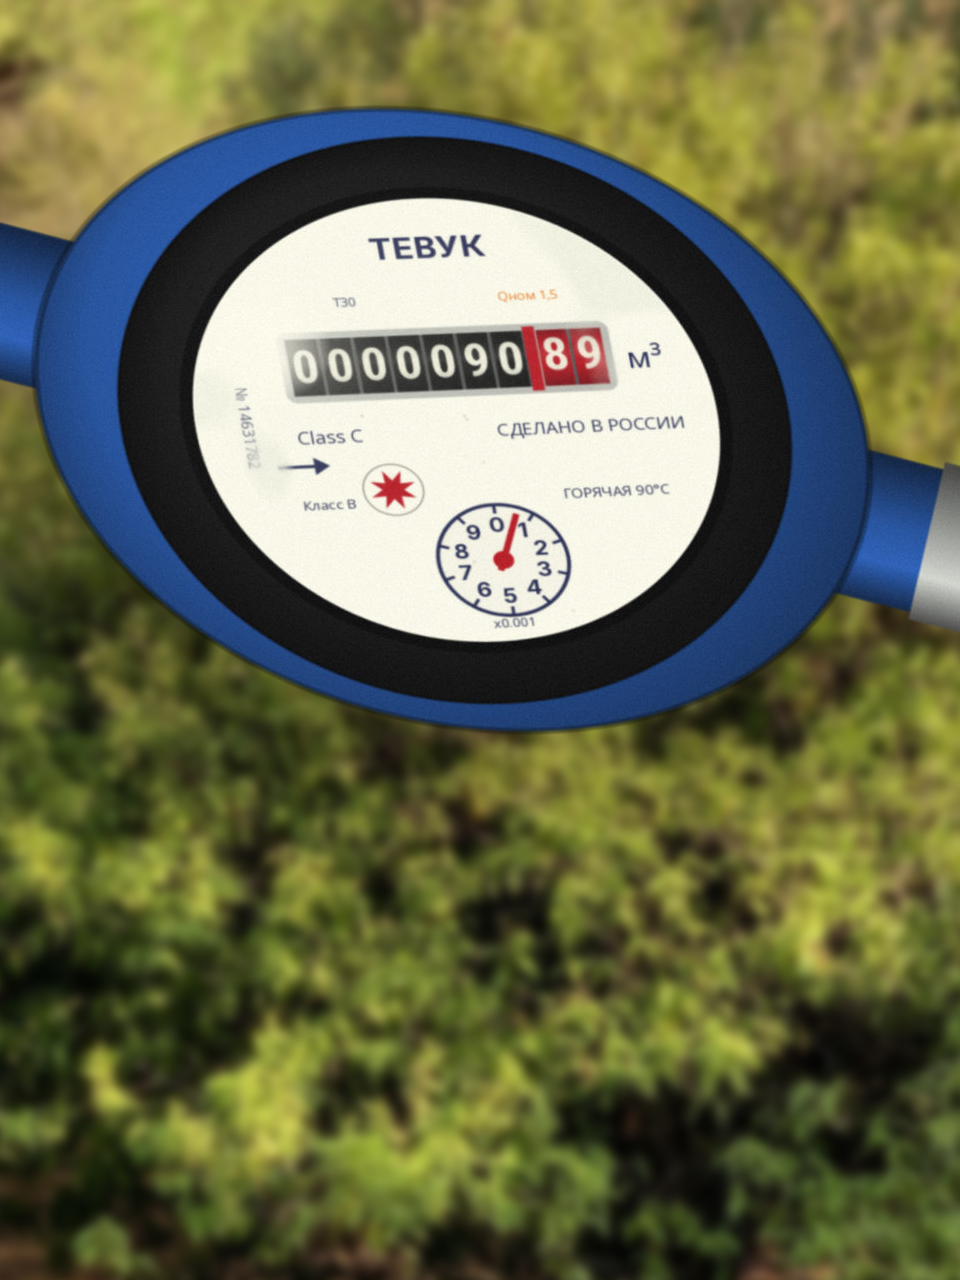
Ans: 90.890 m³
